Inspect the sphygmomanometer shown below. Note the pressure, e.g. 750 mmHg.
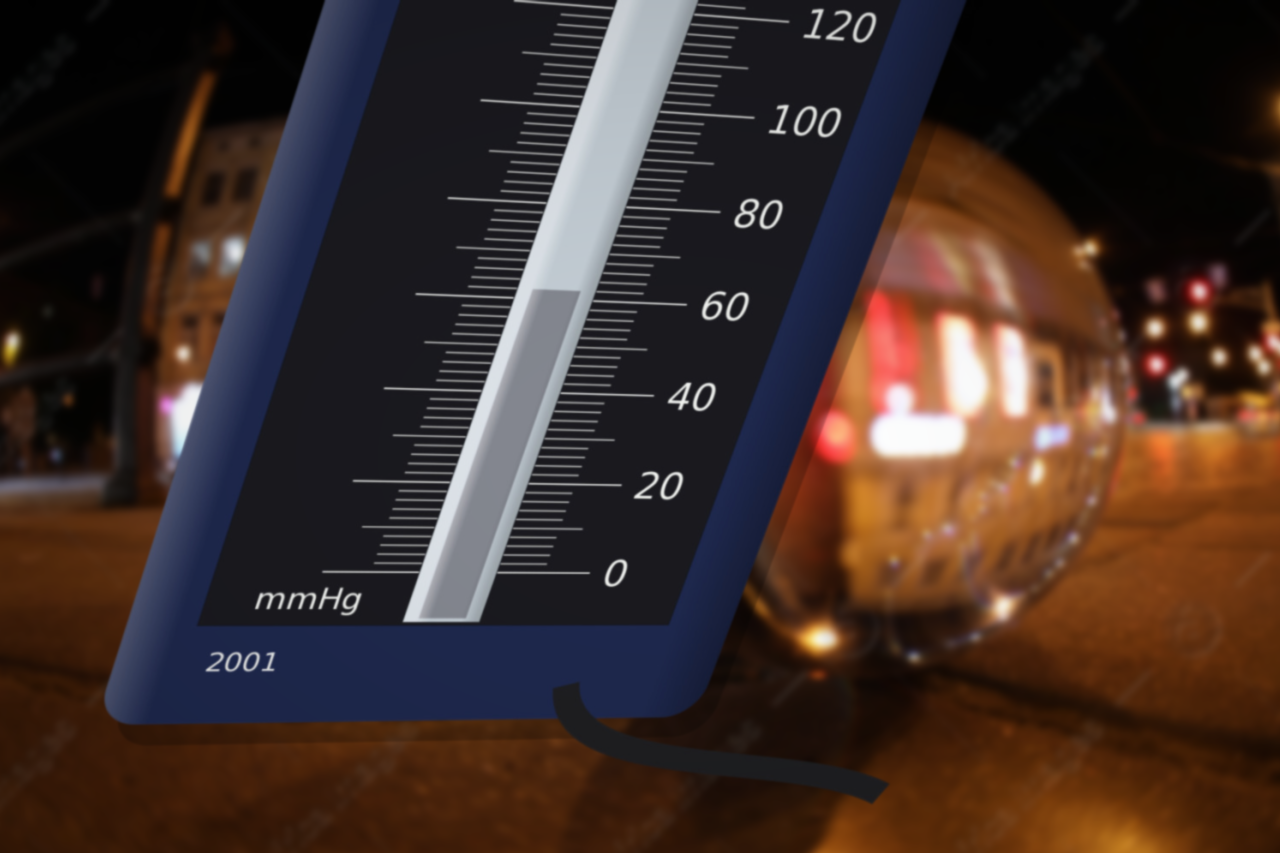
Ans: 62 mmHg
